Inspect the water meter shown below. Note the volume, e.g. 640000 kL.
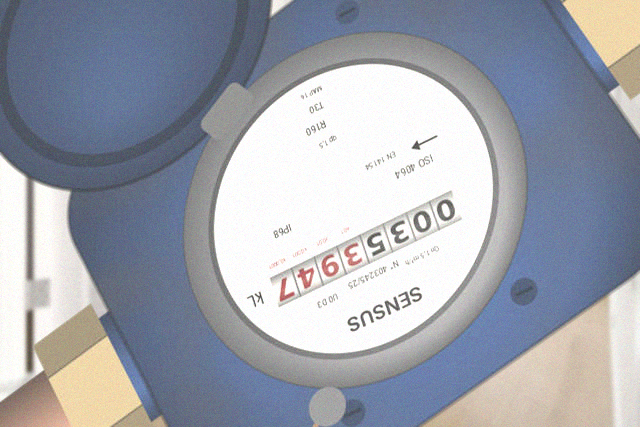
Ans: 35.3947 kL
